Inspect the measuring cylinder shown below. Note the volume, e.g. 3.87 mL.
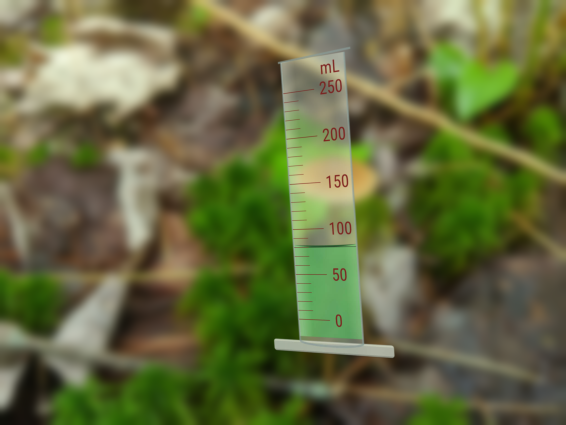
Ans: 80 mL
